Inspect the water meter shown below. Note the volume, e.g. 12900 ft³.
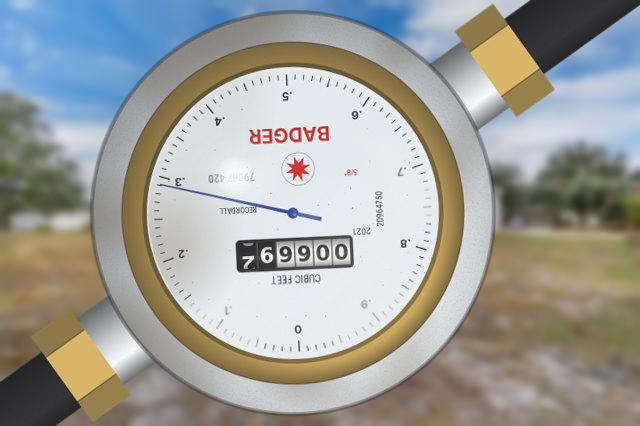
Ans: 6692.29 ft³
